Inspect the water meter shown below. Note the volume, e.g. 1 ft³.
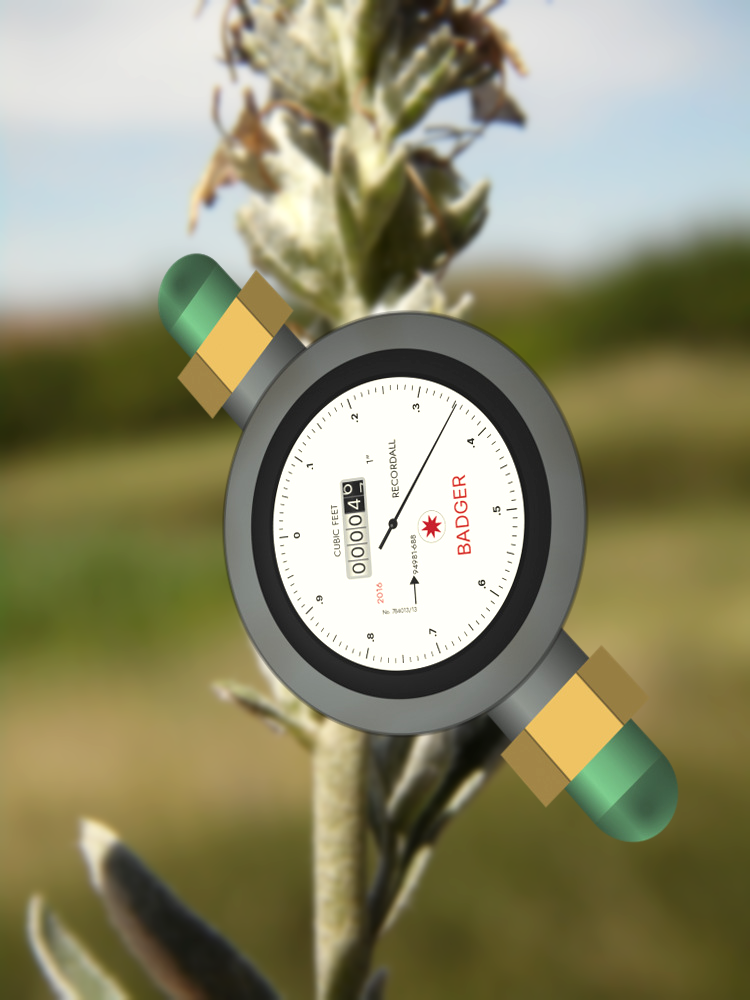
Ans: 46.35 ft³
